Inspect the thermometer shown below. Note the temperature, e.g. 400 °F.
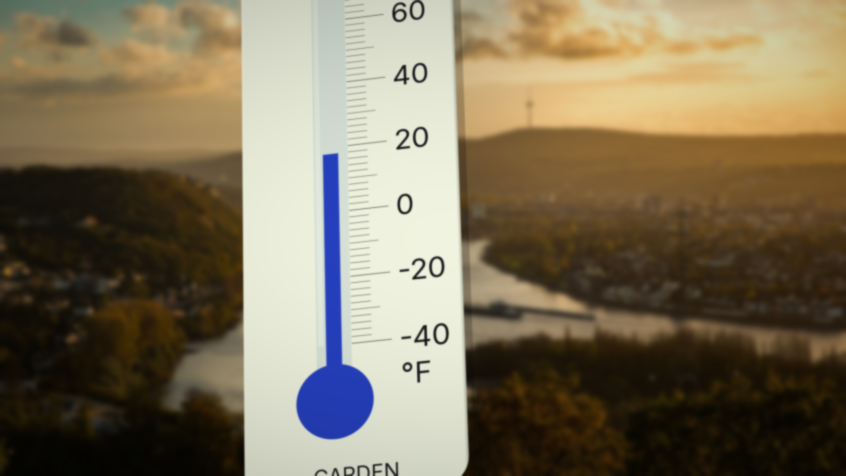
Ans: 18 °F
